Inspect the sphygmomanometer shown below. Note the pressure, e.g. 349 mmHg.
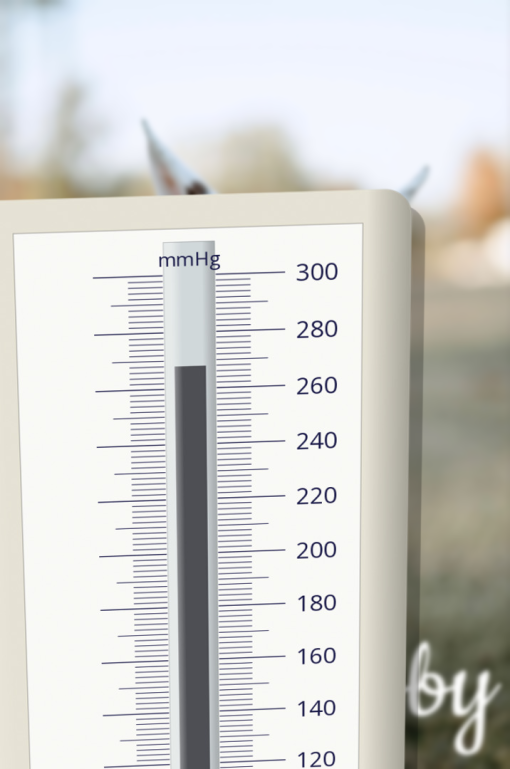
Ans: 268 mmHg
